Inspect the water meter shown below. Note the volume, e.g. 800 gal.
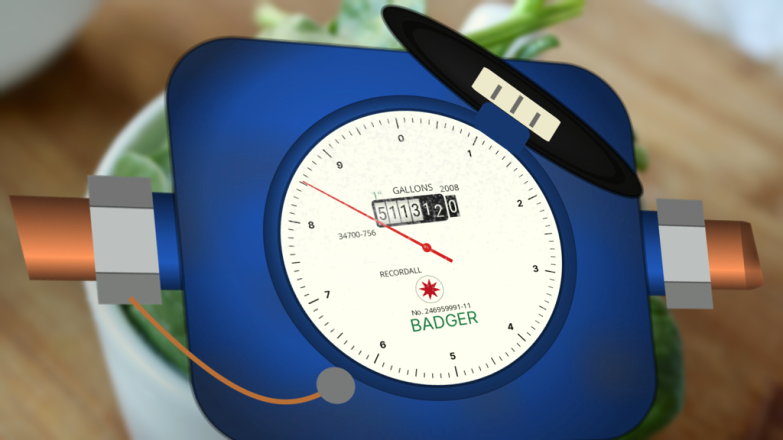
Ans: 5113118.5 gal
